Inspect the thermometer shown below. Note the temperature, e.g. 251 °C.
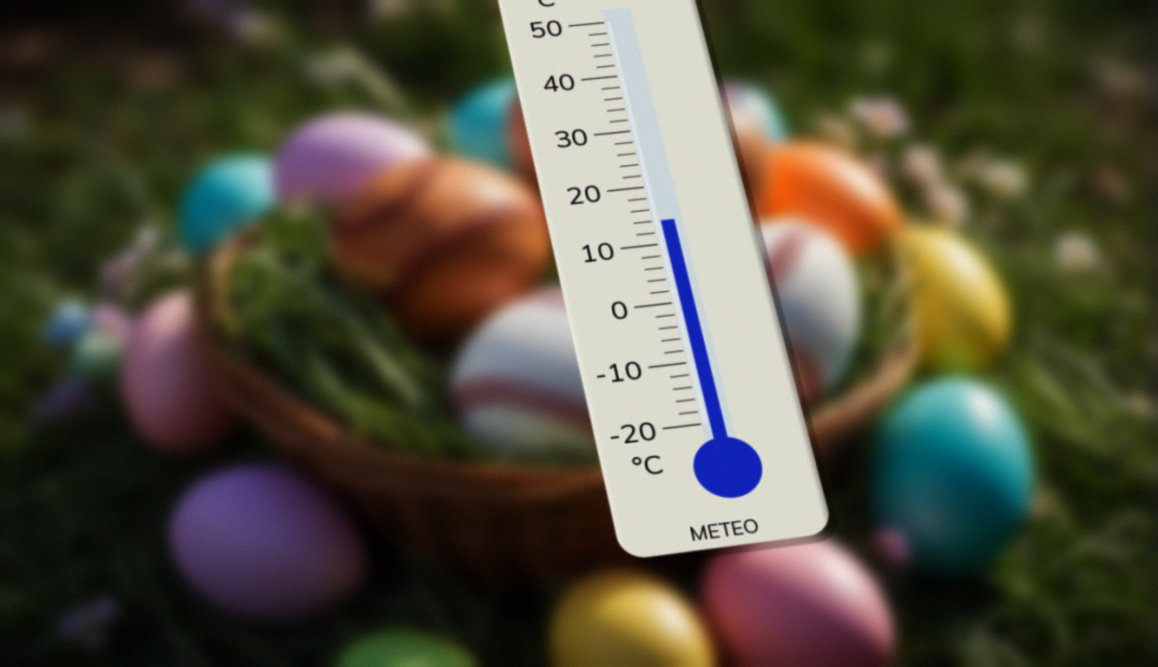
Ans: 14 °C
